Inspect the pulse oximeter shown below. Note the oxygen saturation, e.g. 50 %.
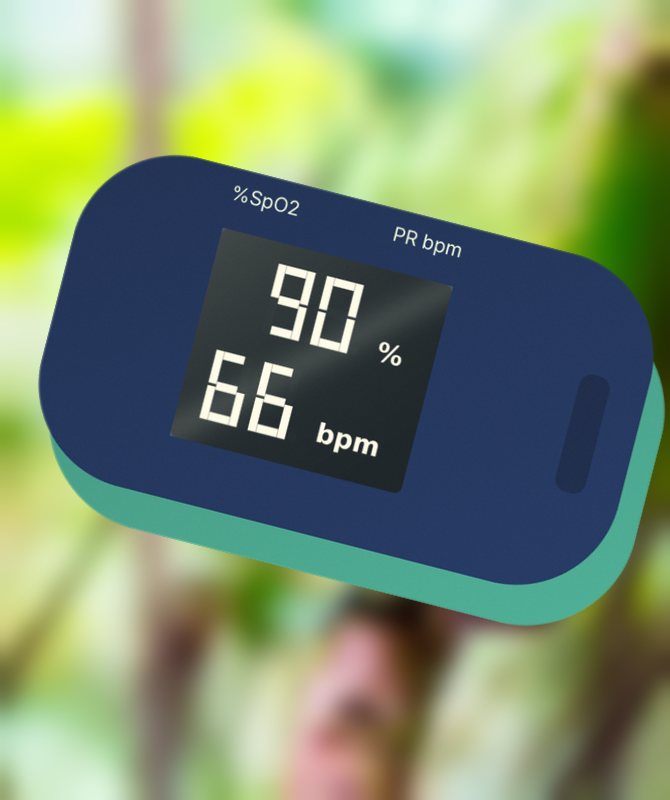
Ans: 90 %
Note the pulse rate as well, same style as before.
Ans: 66 bpm
